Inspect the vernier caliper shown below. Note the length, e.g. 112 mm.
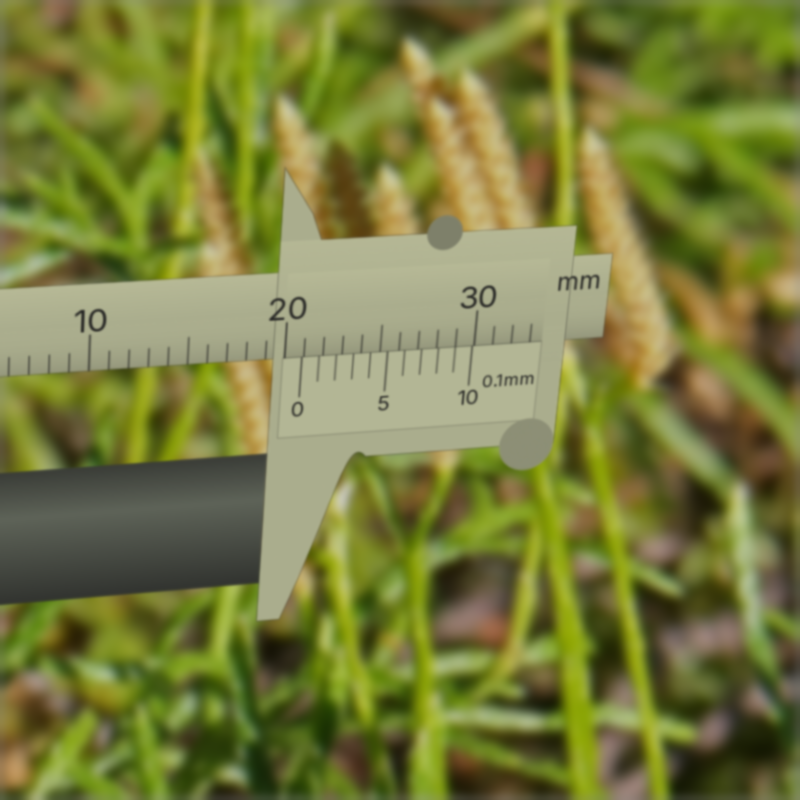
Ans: 20.9 mm
